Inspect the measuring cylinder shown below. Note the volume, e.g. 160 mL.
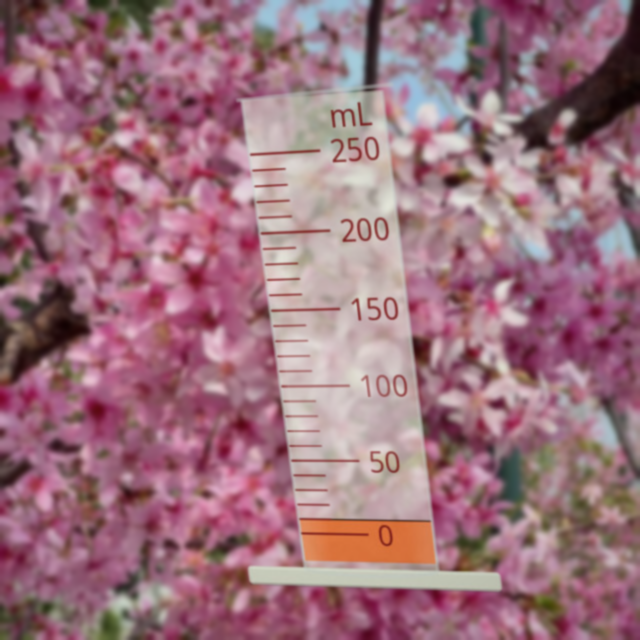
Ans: 10 mL
